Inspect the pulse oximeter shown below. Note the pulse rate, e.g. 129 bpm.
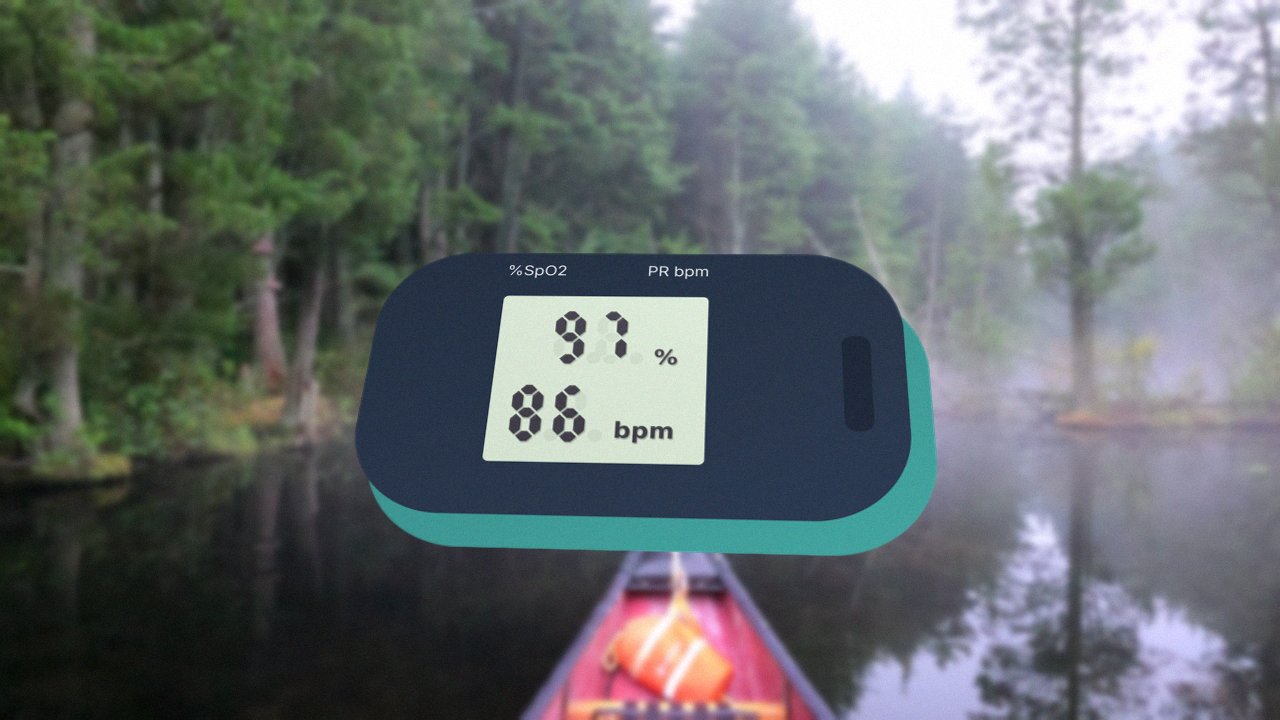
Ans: 86 bpm
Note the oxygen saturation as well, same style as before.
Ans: 97 %
